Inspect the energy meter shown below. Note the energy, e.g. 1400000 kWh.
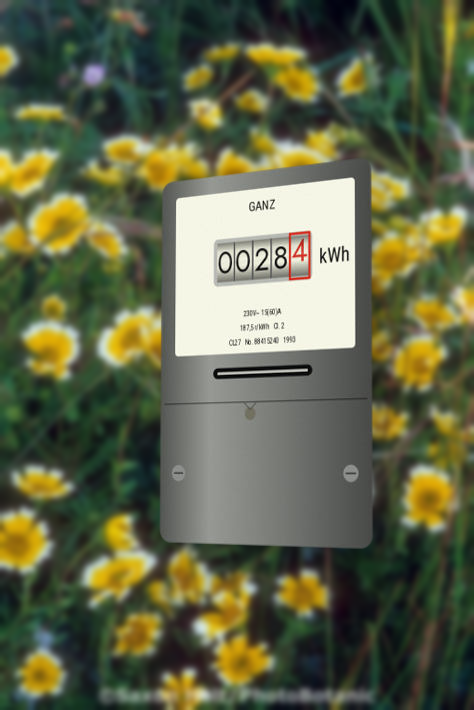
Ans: 28.4 kWh
